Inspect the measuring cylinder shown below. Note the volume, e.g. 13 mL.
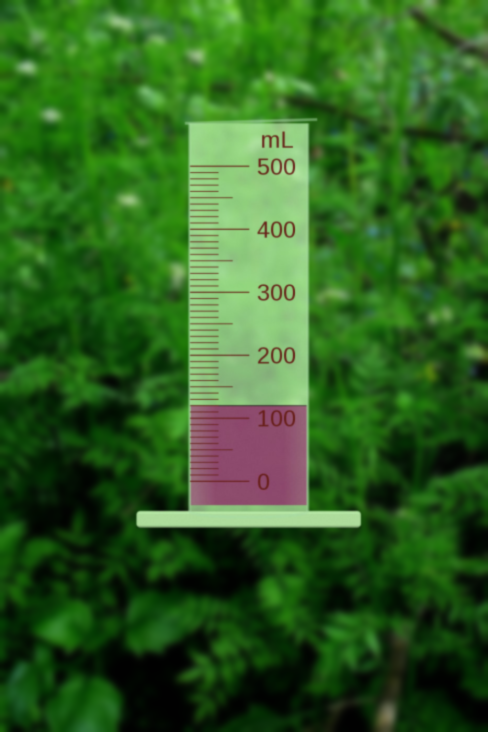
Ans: 120 mL
